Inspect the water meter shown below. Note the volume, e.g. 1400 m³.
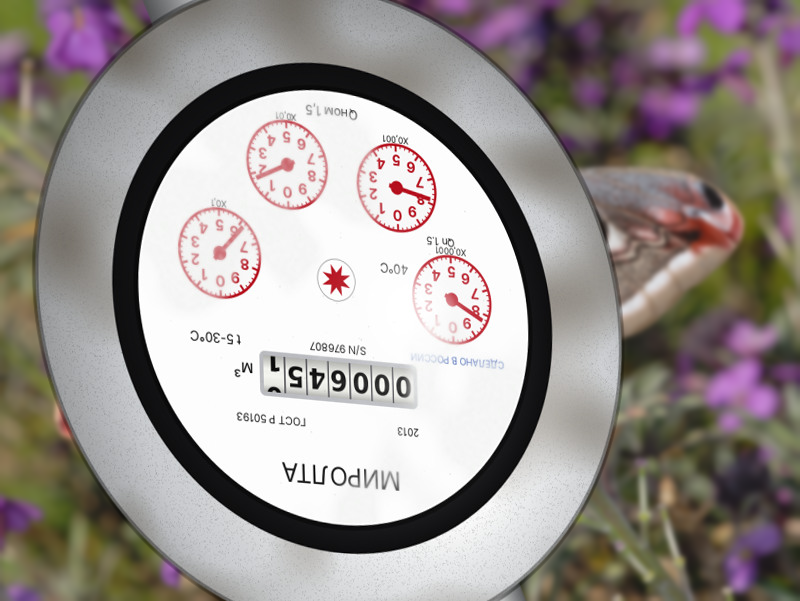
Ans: 6450.6178 m³
